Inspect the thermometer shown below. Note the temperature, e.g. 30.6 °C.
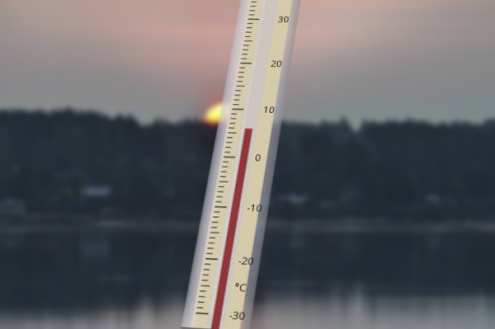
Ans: 6 °C
